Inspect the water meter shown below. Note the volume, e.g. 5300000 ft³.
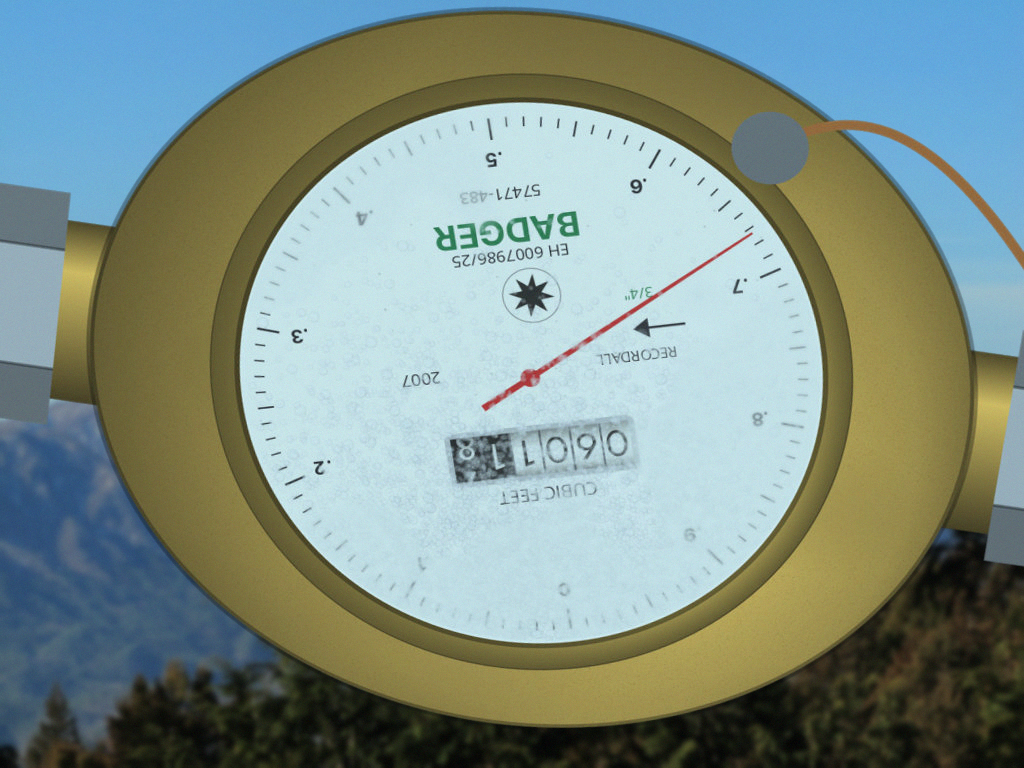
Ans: 60117.67 ft³
